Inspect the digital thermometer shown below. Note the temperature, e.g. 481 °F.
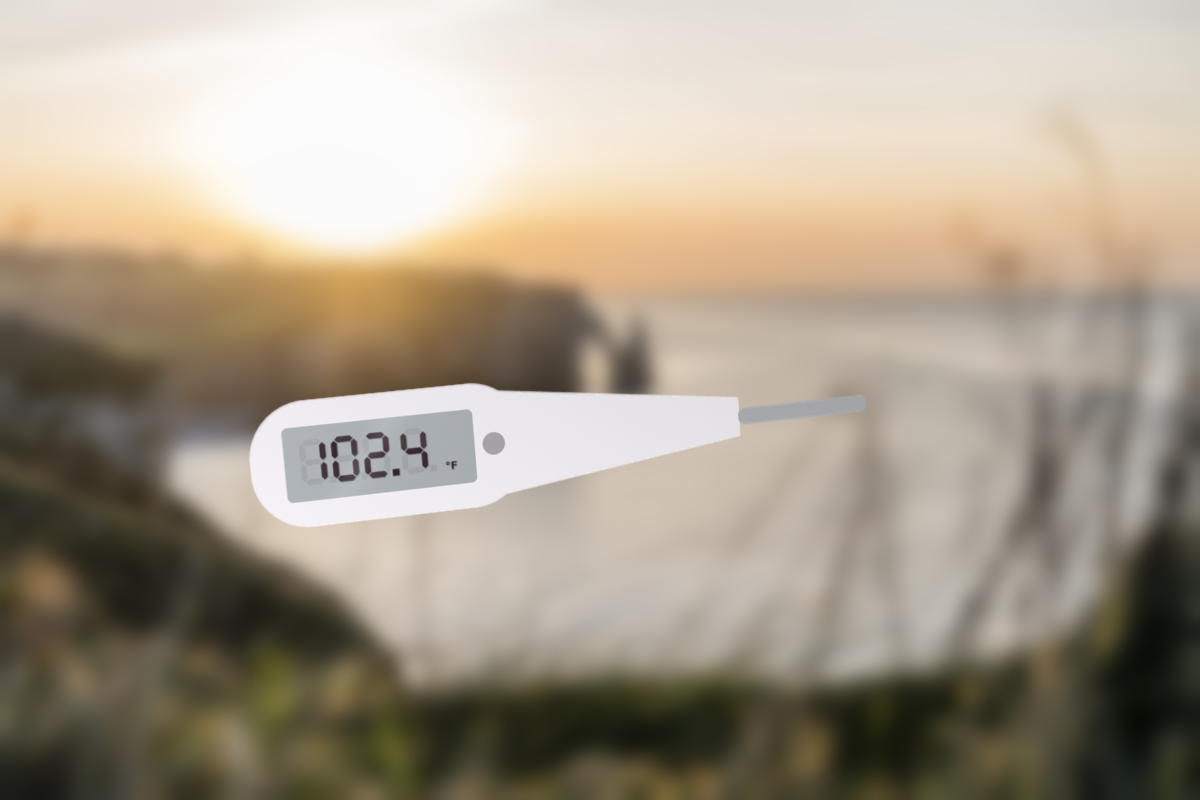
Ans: 102.4 °F
